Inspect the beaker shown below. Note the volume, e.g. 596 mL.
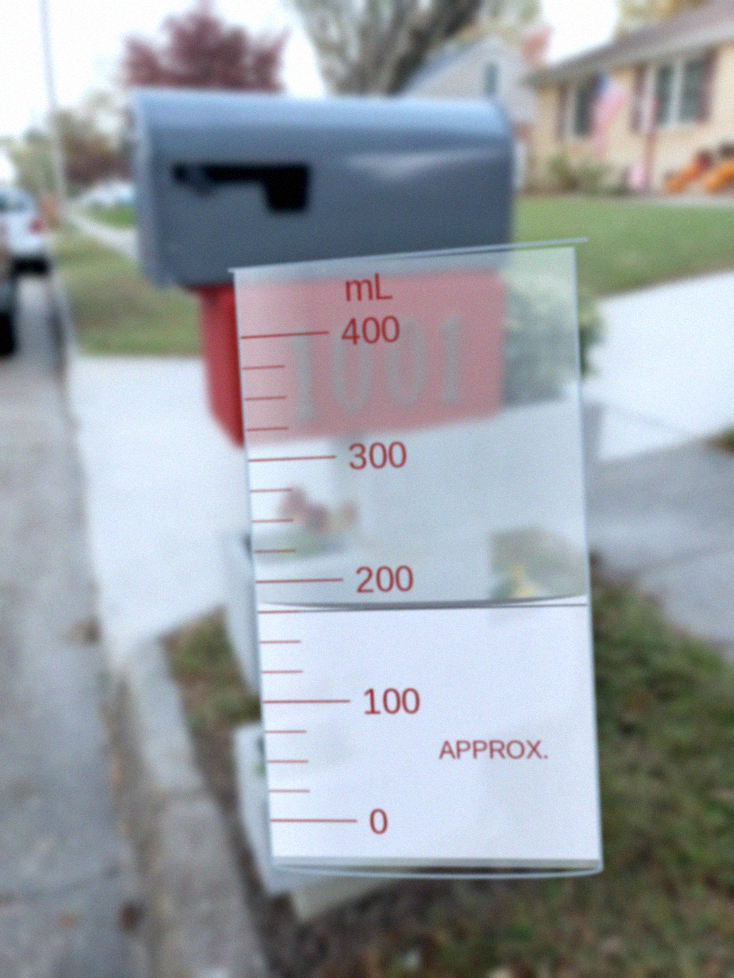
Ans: 175 mL
